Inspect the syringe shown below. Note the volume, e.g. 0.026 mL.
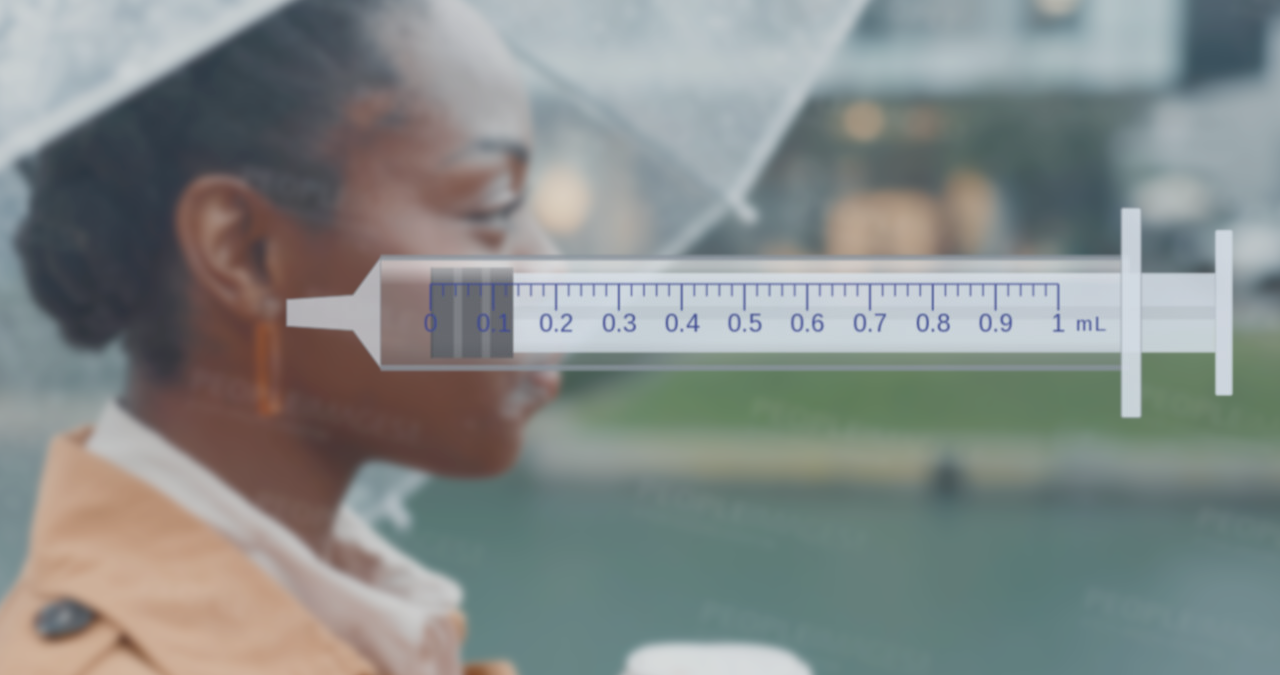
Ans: 0 mL
